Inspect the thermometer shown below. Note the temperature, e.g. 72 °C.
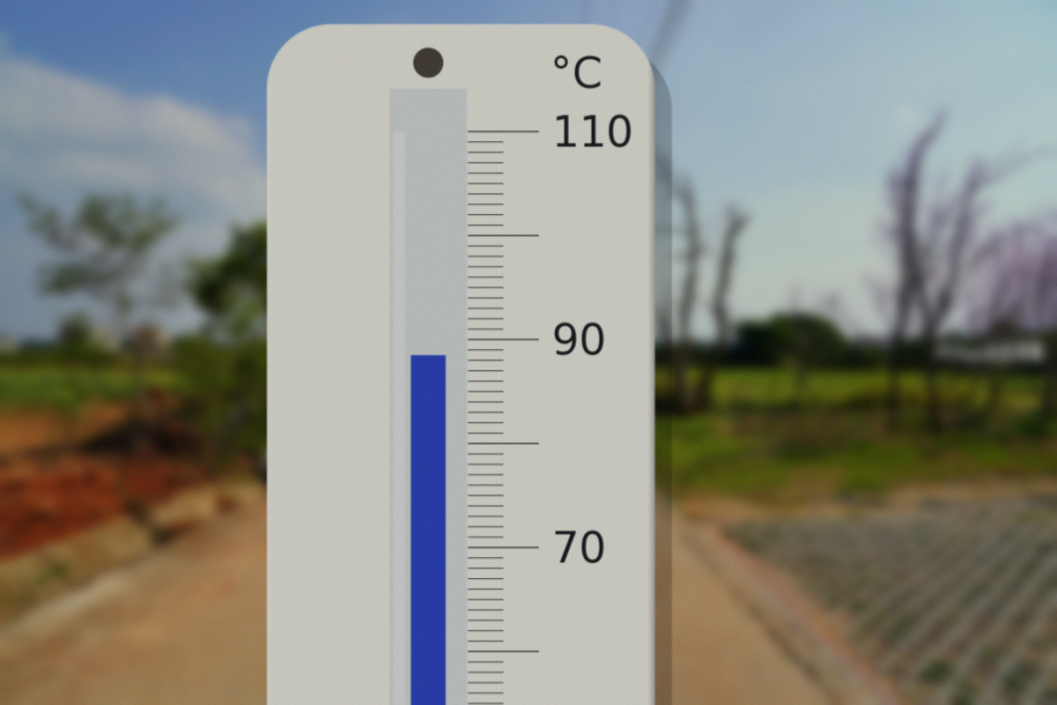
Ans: 88.5 °C
